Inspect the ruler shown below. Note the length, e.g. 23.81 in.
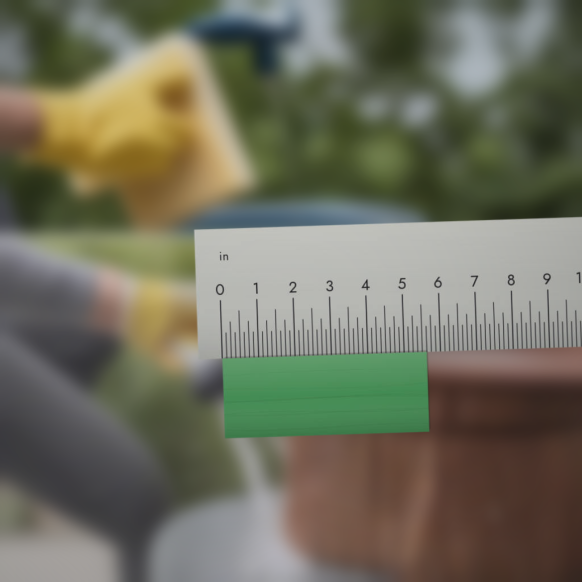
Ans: 5.625 in
